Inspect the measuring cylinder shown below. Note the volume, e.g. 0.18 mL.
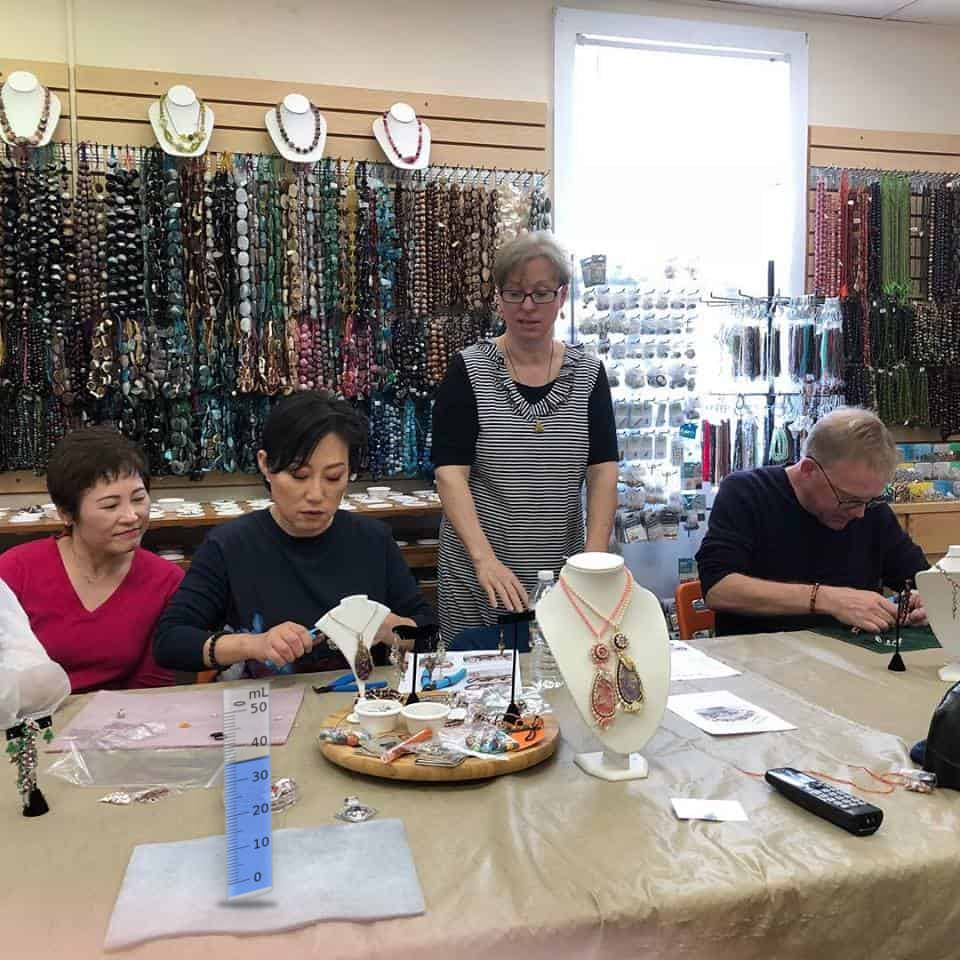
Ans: 35 mL
